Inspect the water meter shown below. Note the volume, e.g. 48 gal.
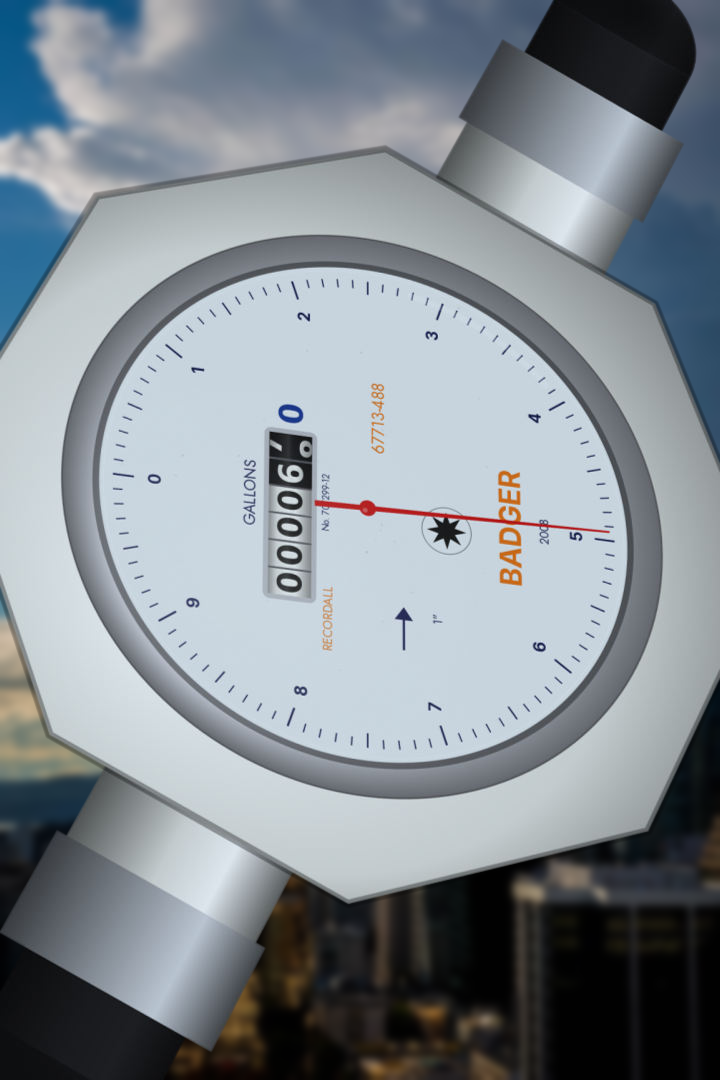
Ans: 674.9 gal
